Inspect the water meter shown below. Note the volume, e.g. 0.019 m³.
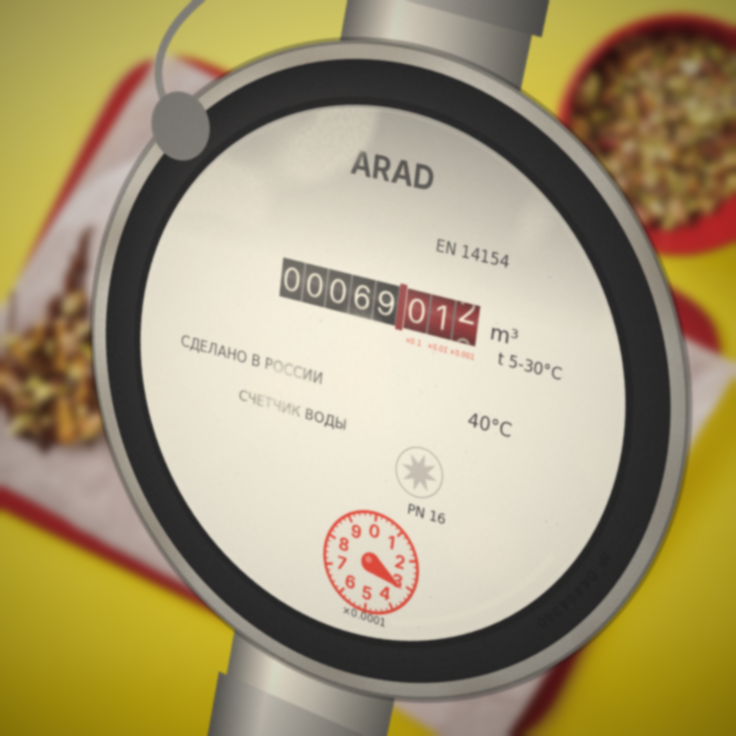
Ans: 69.0123 m³
